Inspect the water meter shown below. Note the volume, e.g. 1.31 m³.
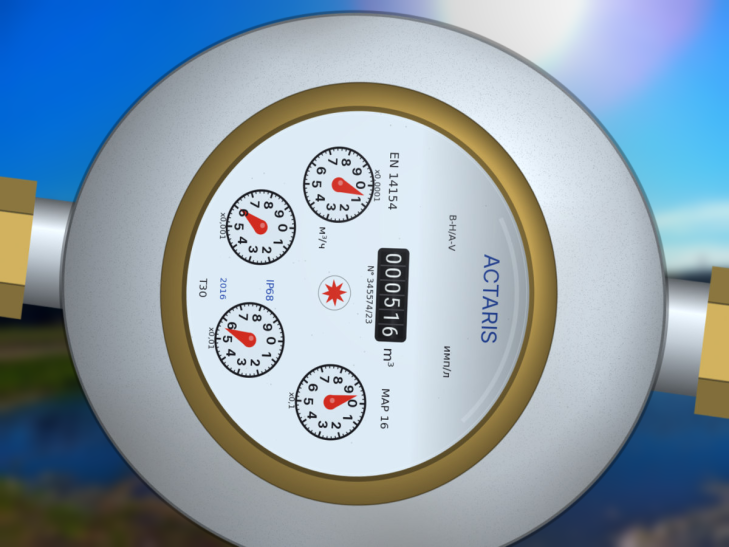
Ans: 515.9560 m³
